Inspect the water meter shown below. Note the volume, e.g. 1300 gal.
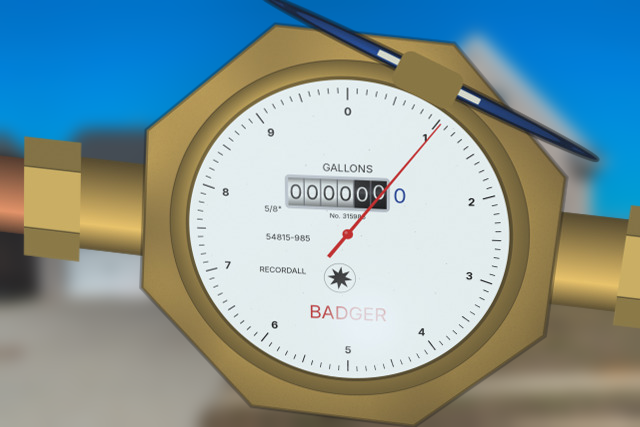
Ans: 1.0 gal
